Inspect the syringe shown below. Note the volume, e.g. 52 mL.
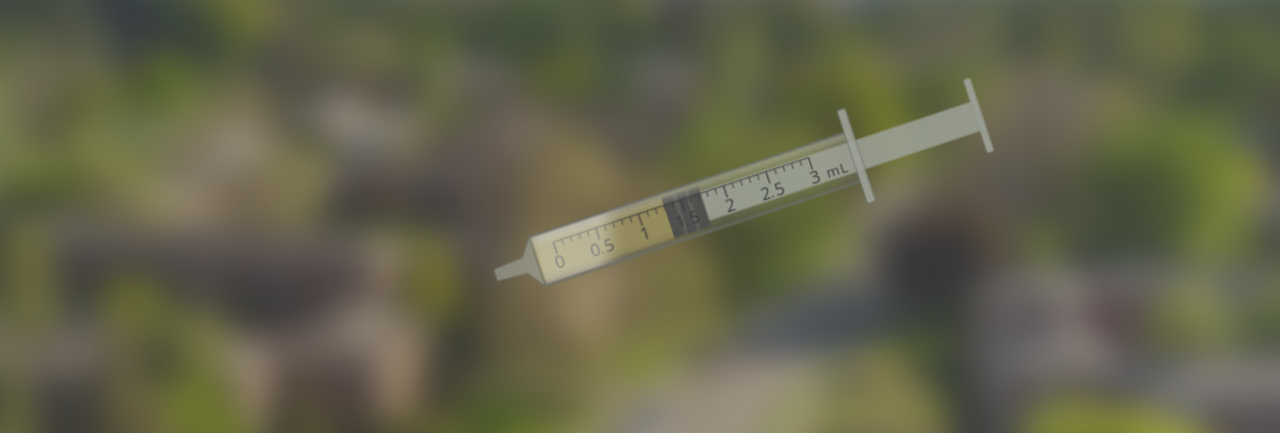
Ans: 1.3 mL
